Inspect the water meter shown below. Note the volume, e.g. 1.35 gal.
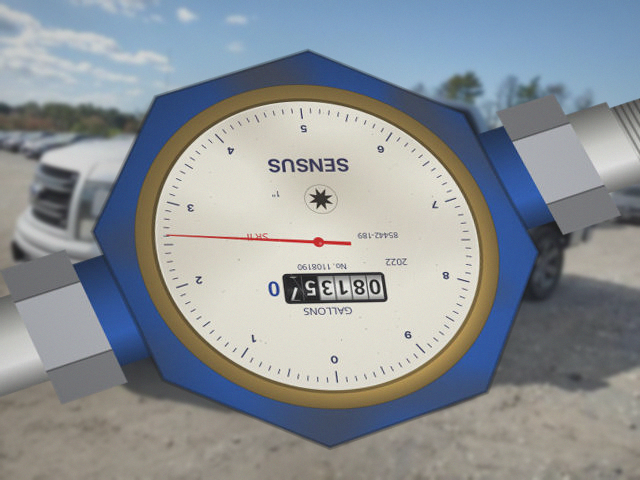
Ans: 813572.6 gal
